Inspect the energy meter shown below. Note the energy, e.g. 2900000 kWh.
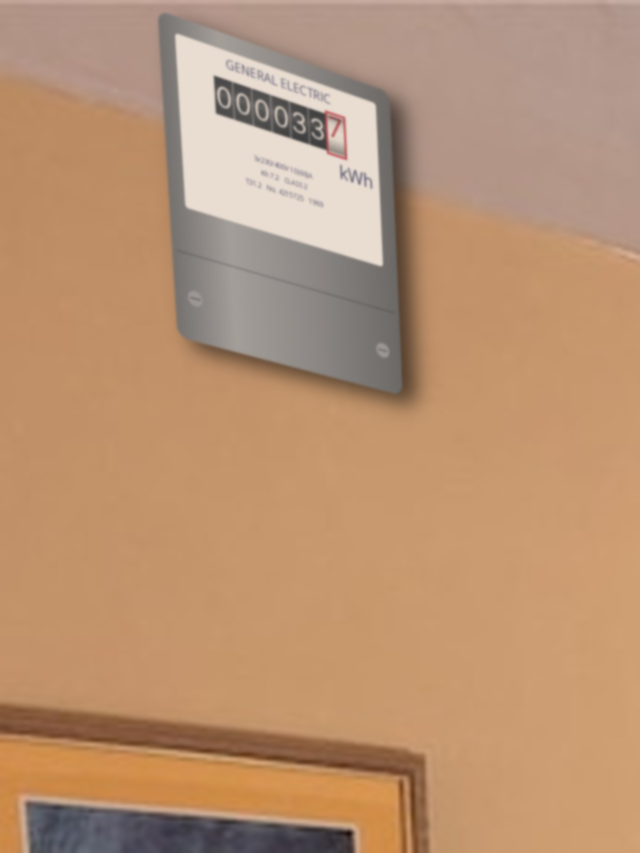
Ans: 33.7 kWh
